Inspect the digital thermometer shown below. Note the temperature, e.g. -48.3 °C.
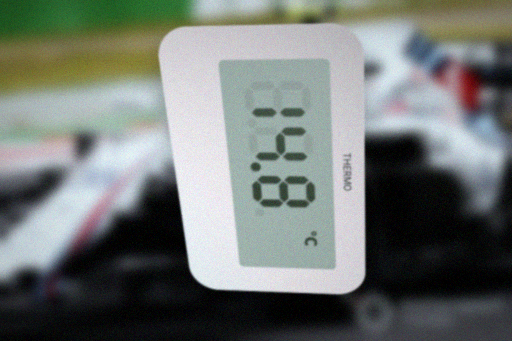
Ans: 14.8 °C
